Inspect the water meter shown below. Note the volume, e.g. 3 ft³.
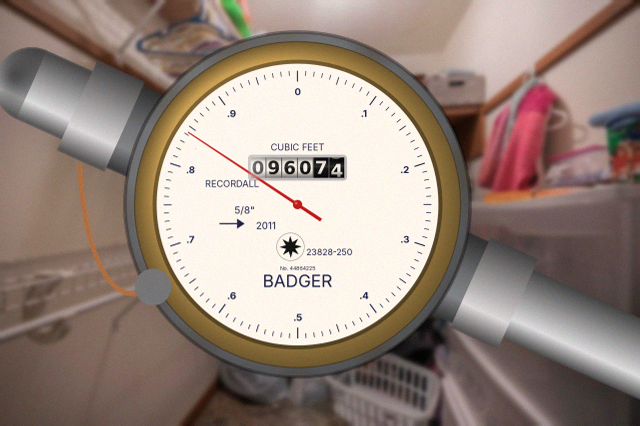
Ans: 96073.84 ft³
